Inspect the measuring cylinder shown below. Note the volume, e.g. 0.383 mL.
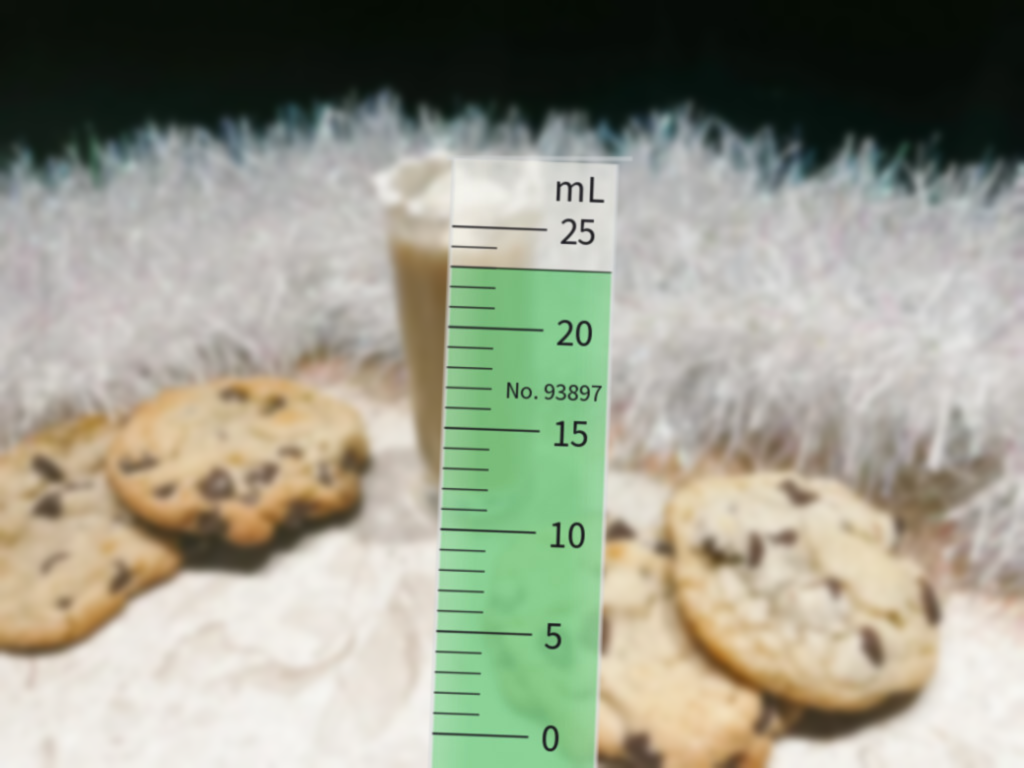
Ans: 23 mL
